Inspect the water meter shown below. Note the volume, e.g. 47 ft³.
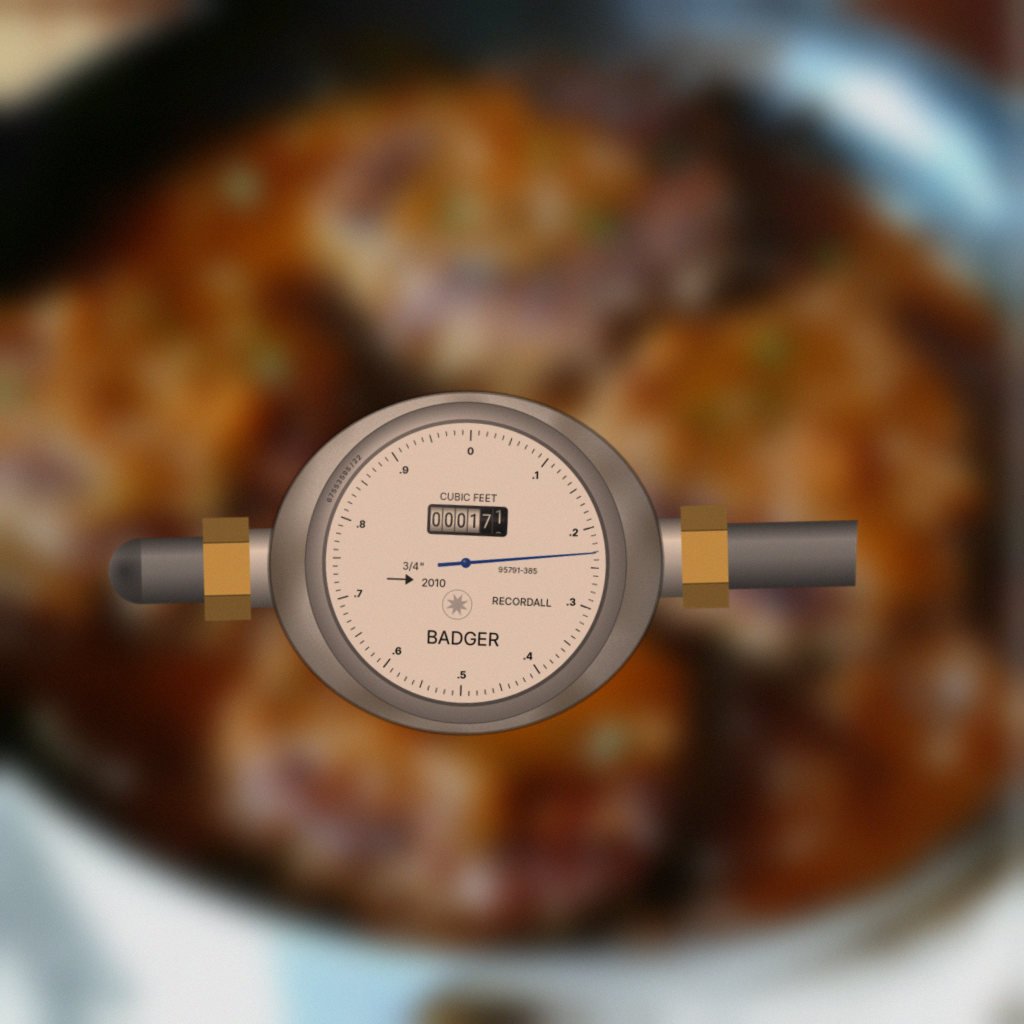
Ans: 171.23 ft³
